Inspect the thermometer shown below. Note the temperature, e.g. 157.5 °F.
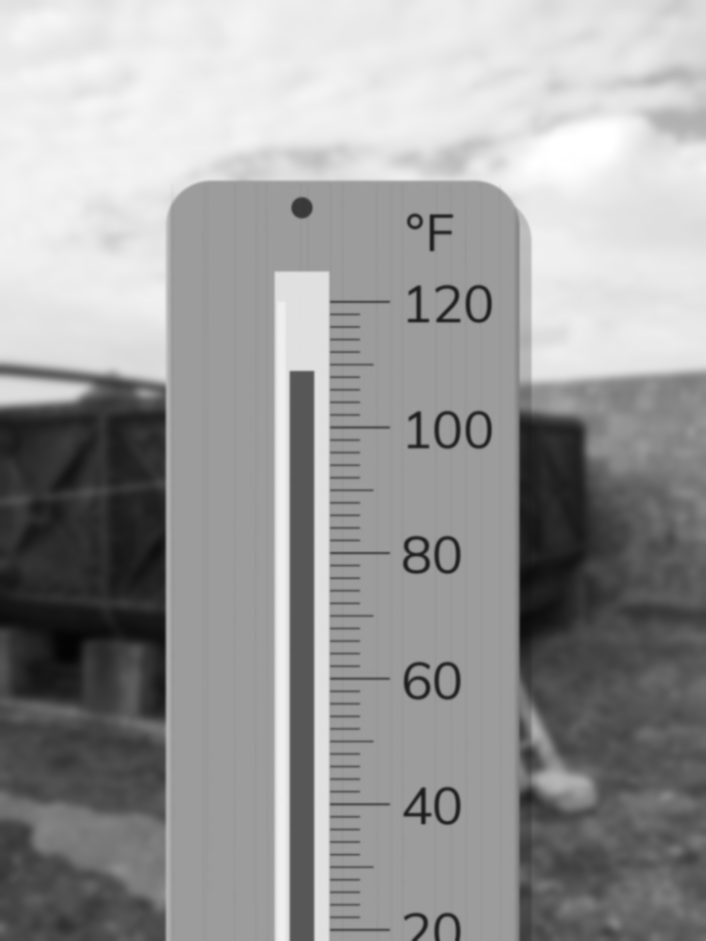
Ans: 109 °F
